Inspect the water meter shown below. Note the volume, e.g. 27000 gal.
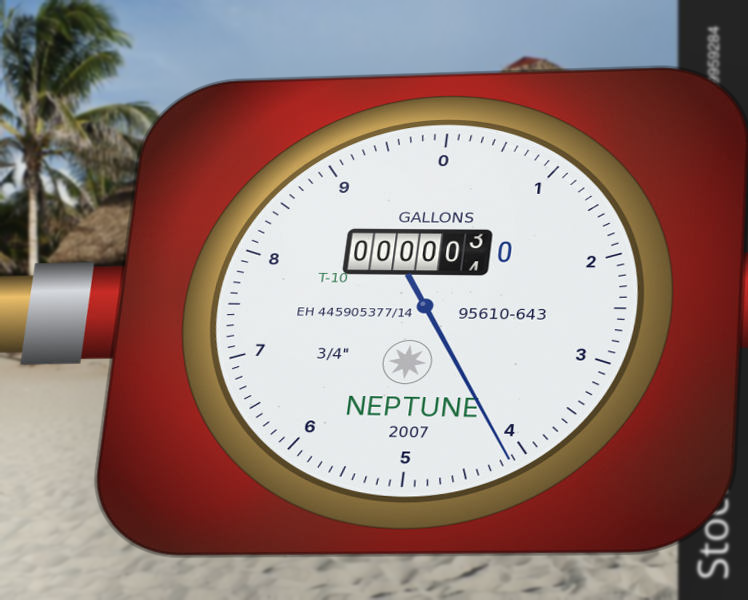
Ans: 34.1 gal
